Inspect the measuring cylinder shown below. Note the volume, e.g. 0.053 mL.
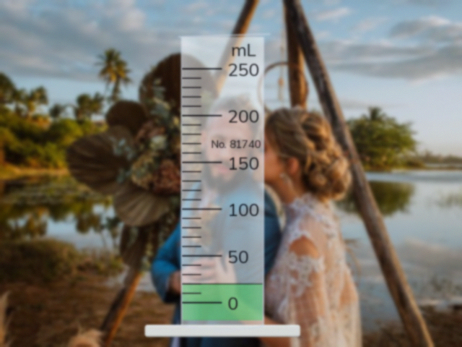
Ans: 20 mL
